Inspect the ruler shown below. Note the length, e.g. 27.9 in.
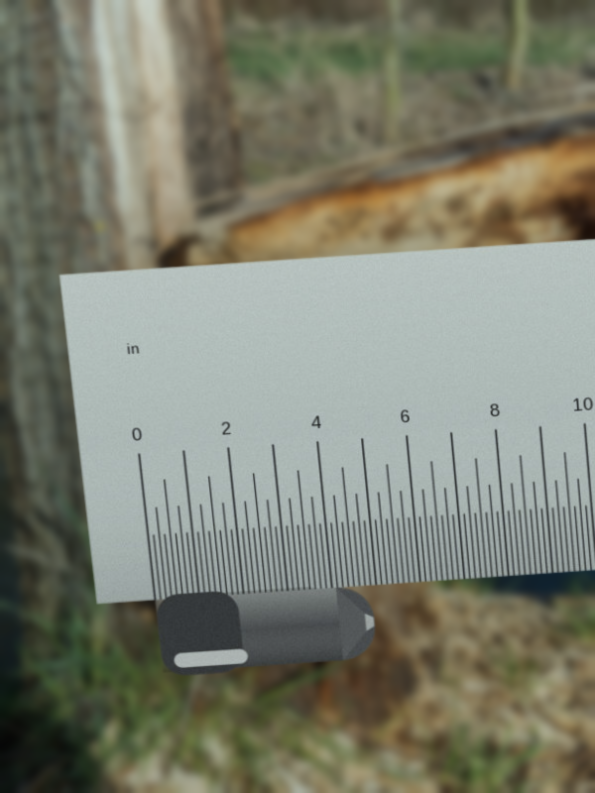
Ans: 4.875 in
